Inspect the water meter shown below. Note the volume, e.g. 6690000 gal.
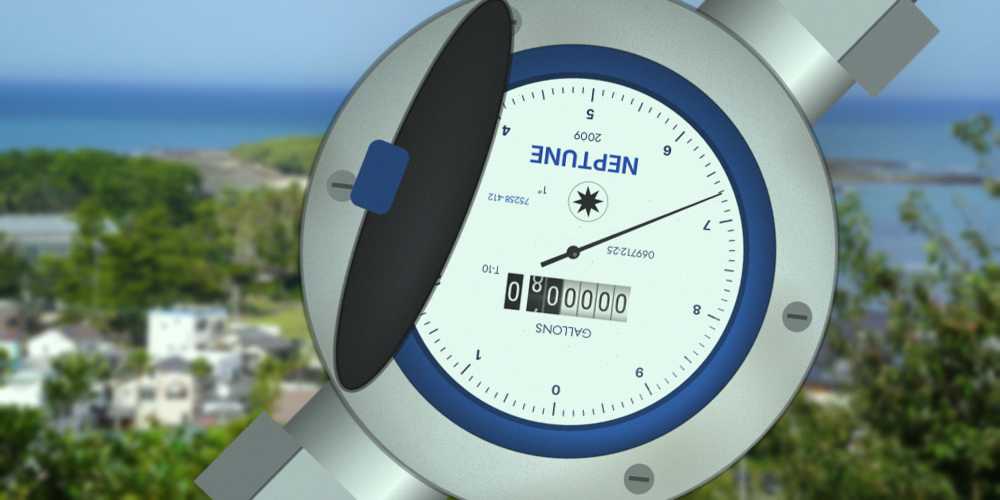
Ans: 76.7 gal
